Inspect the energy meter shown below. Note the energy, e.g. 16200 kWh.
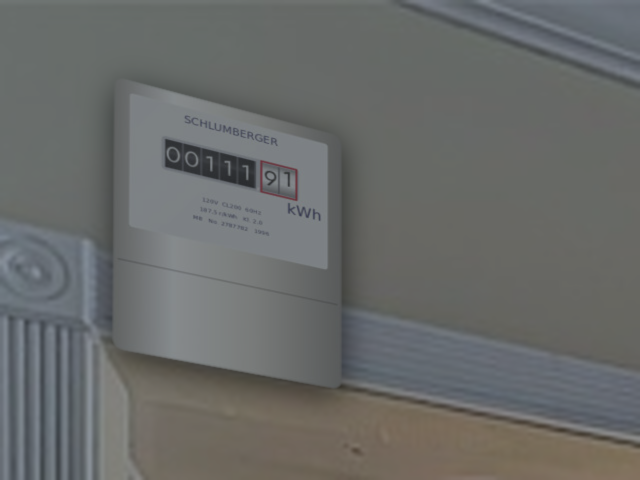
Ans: 111.91 kWh
